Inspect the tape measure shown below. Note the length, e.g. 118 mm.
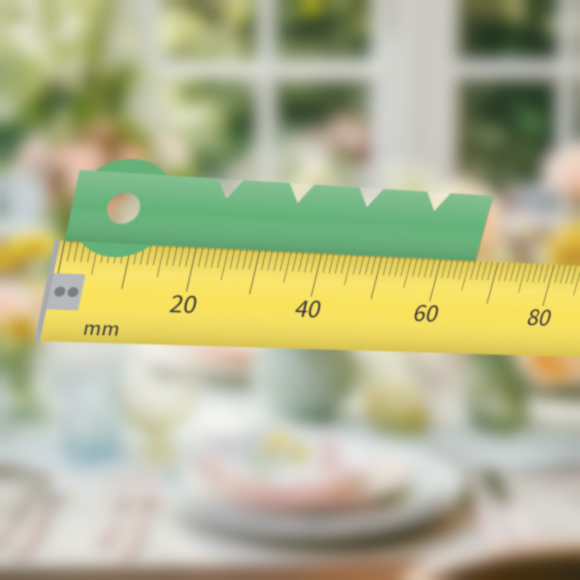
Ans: 66 mm
